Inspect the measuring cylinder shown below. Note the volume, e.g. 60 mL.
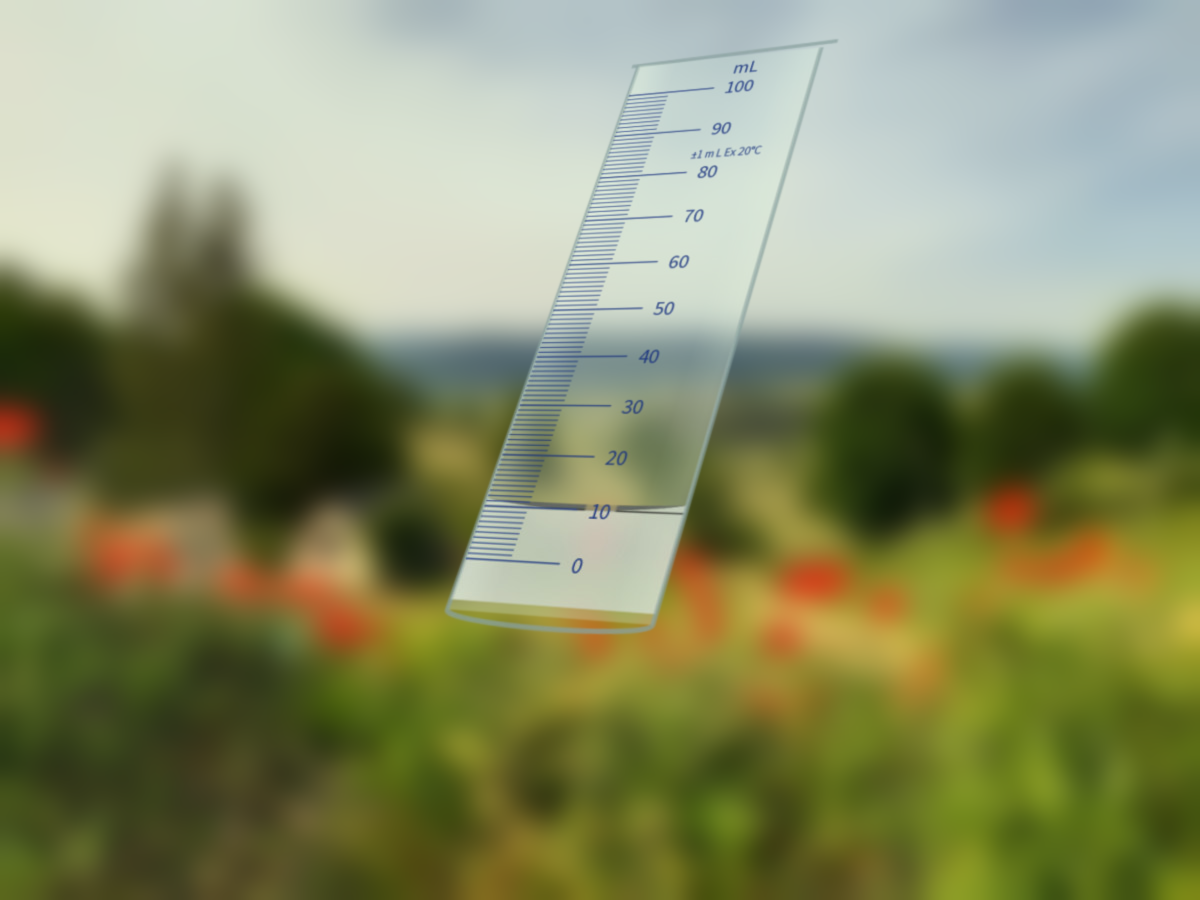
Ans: 10 mL
